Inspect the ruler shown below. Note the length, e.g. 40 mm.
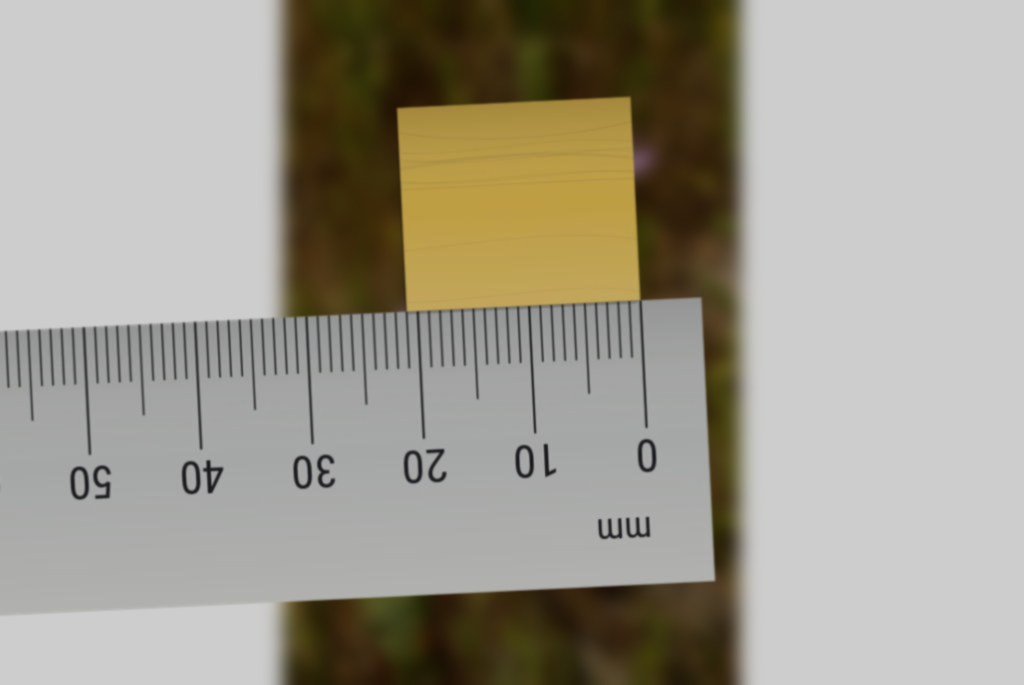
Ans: 21 mm
